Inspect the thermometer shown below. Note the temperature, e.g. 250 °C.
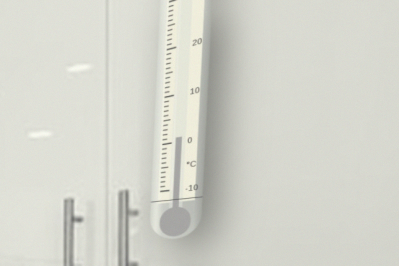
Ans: 1 °C
